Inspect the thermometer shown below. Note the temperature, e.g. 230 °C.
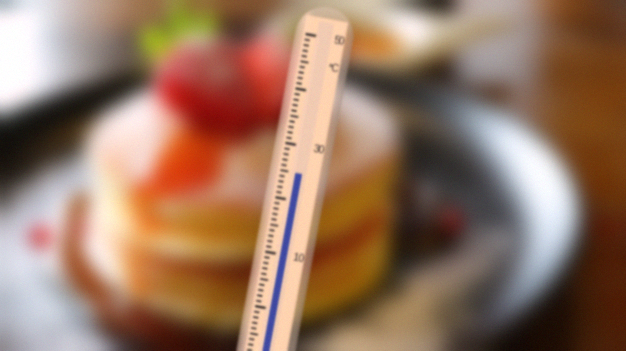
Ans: 25 °C
